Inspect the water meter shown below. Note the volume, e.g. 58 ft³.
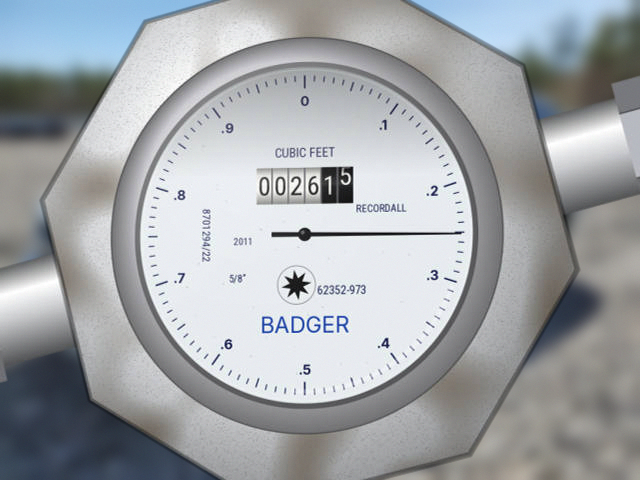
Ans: 2615.25 ft³
